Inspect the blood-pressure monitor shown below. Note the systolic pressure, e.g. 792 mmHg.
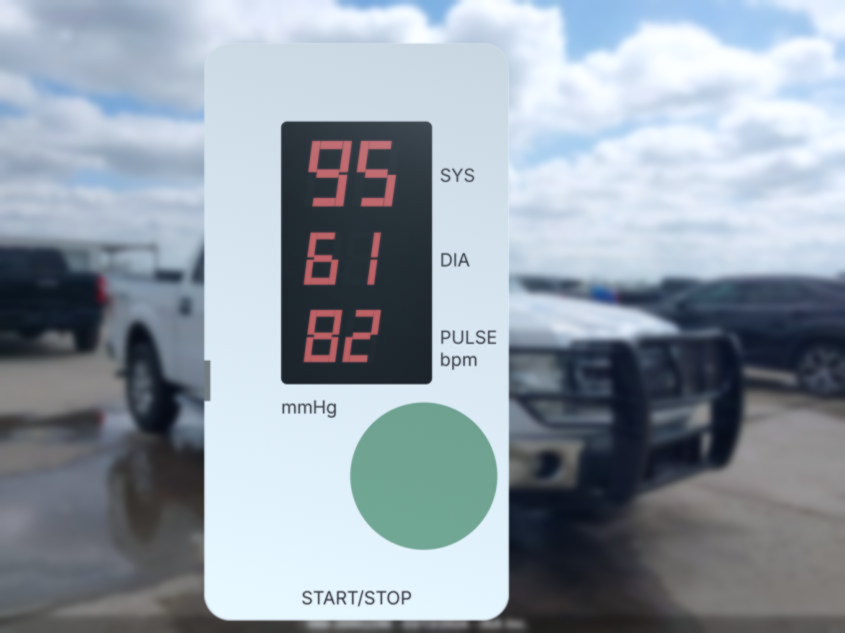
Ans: 95 mmHg
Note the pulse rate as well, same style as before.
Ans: 82 bpm
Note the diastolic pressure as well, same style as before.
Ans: 61 mmHg
